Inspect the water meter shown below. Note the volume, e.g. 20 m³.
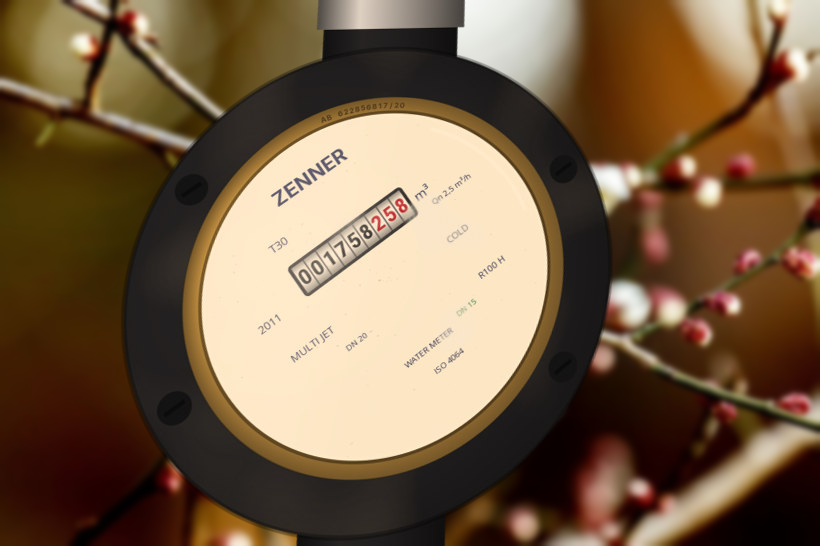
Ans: 1758.258 m³
